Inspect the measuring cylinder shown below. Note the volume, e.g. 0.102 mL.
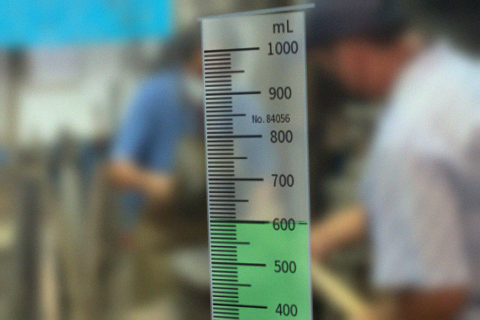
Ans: 600 mL
